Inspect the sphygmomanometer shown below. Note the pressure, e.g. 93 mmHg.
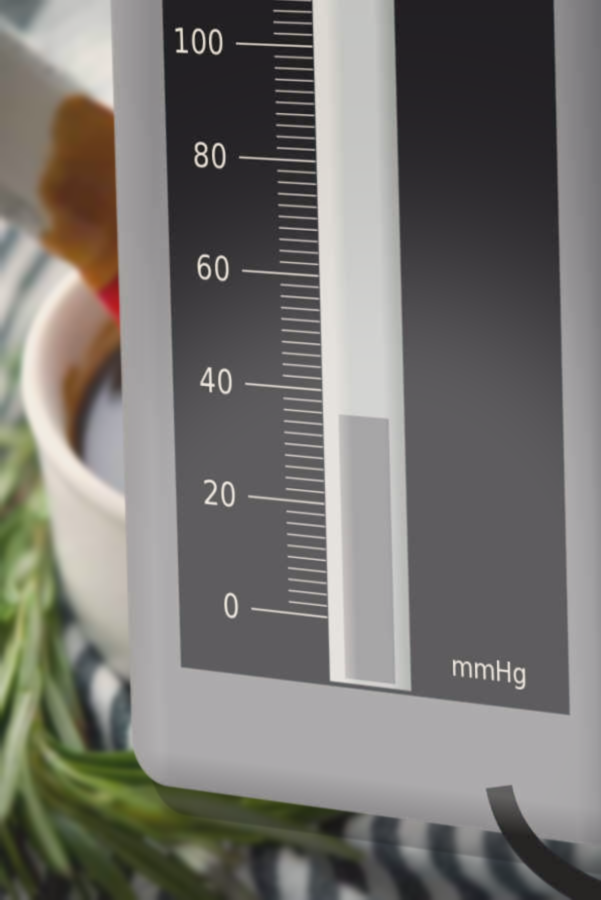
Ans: 36 mmHg
